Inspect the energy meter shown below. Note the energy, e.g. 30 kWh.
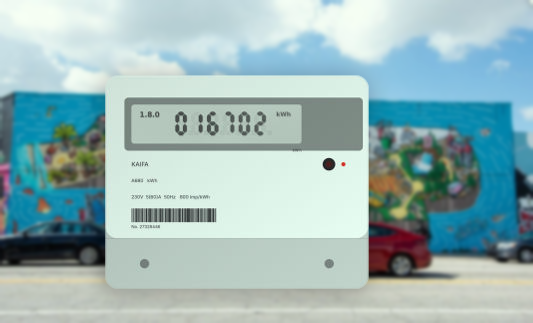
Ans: 16702 kWh
